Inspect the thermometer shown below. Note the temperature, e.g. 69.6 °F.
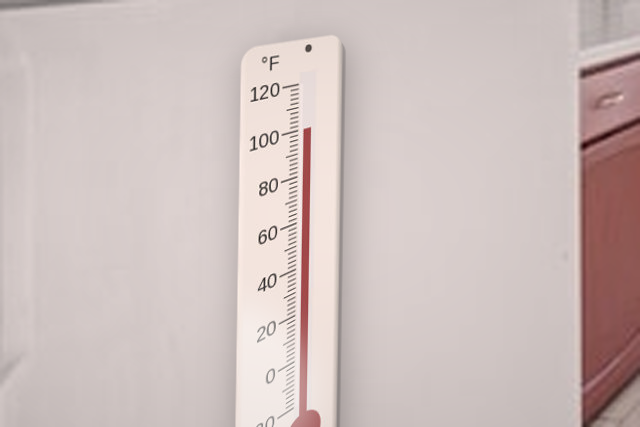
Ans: 100 °F
